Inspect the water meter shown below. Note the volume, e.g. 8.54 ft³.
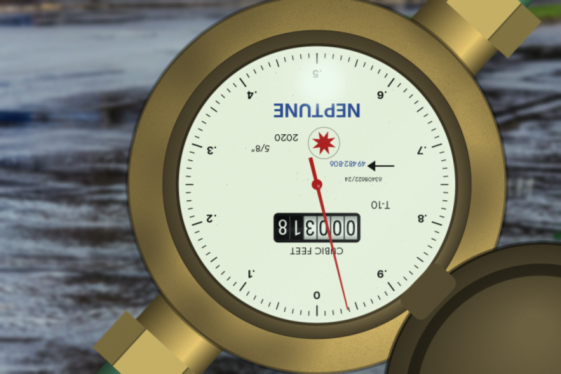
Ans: 317.96 ft³
